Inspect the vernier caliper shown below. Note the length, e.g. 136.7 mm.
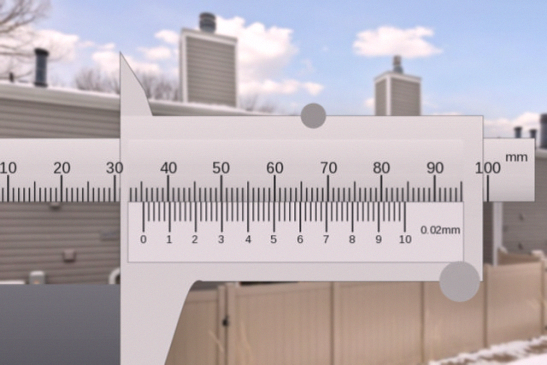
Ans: 35.4 mm
